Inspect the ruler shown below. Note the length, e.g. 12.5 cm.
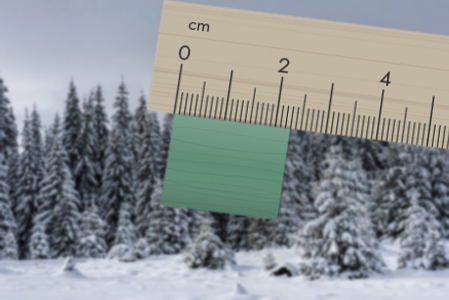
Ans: 2.3 cm
